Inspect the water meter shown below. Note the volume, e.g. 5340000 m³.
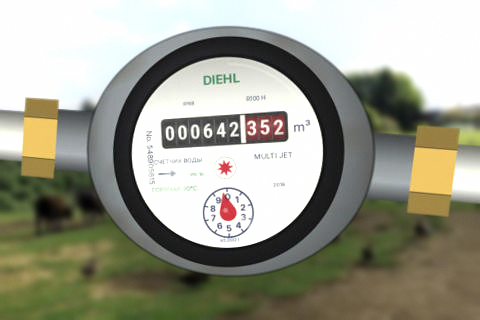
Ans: 642.3519 m³
